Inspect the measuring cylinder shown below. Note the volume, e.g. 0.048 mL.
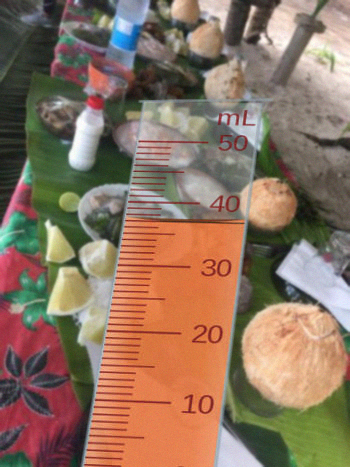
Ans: 37 mL
